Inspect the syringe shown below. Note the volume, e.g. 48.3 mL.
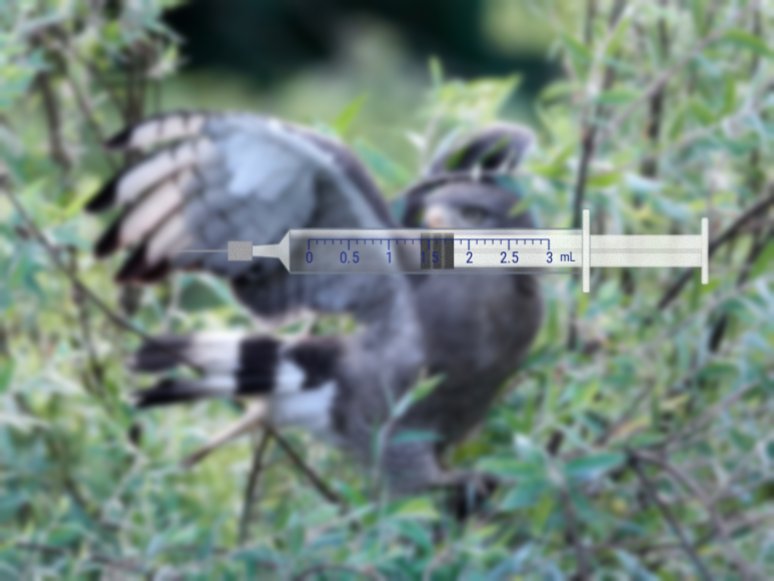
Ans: 1.4 mL
